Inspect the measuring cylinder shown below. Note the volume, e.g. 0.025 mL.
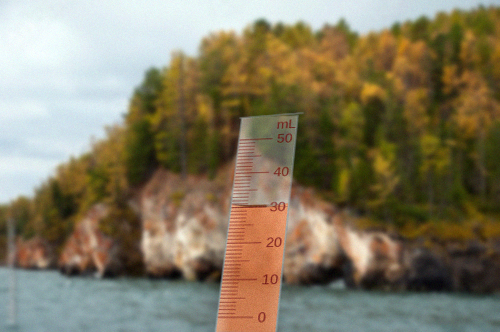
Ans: 30 mL
